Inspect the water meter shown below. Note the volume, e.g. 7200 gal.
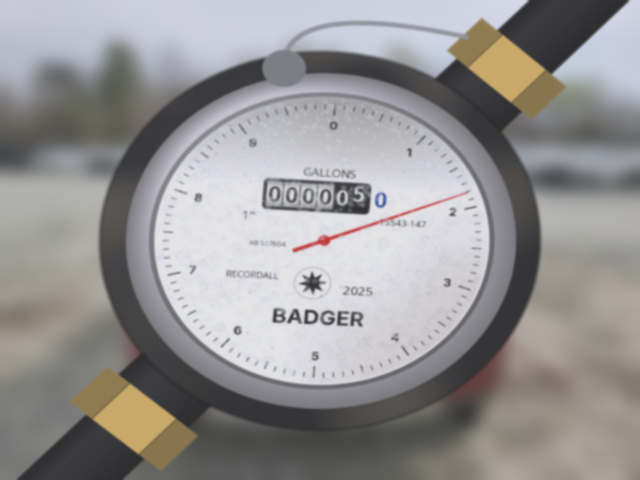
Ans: 51.8 gal
